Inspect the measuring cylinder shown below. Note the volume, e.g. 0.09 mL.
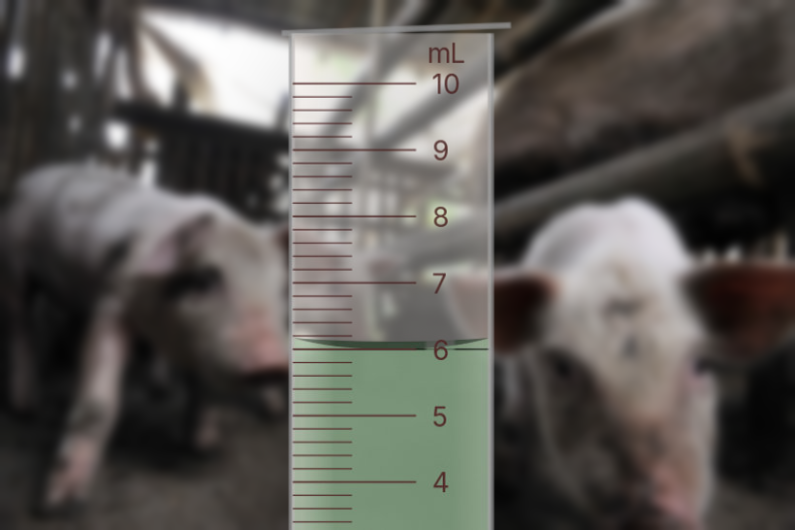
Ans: 6 mL
